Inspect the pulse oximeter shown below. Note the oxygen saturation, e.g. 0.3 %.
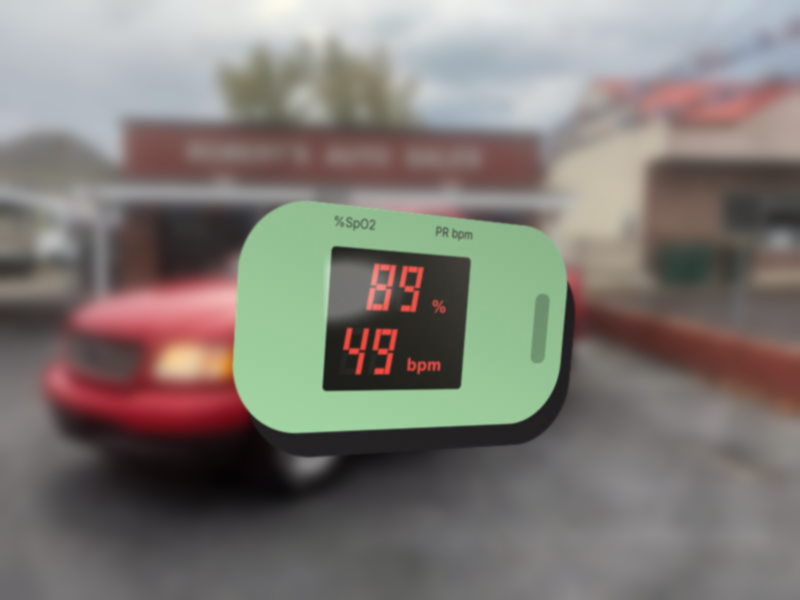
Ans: 89 %
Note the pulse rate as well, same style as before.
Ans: 49 bpm
